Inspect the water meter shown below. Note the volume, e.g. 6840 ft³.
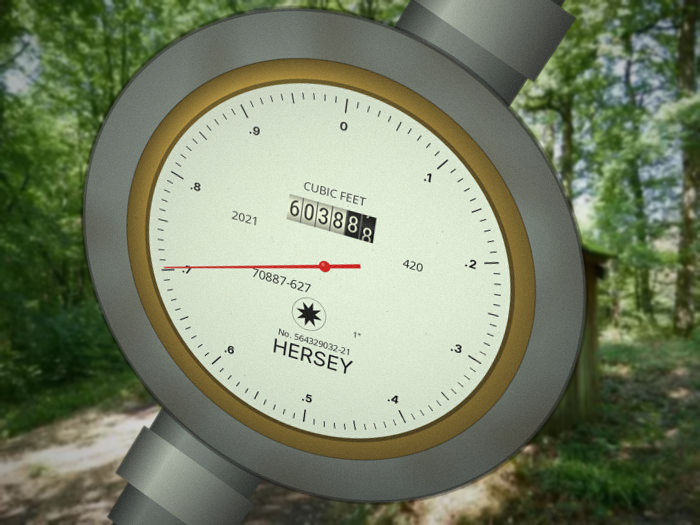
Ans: 603887.70 ft³
